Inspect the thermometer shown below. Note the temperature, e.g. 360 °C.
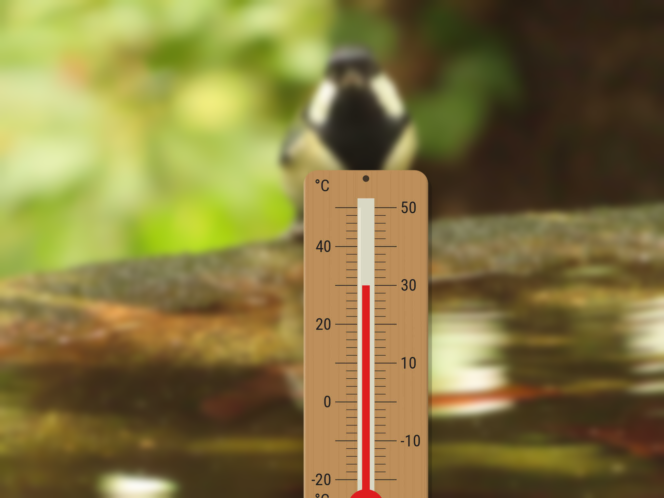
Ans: 30 °C
